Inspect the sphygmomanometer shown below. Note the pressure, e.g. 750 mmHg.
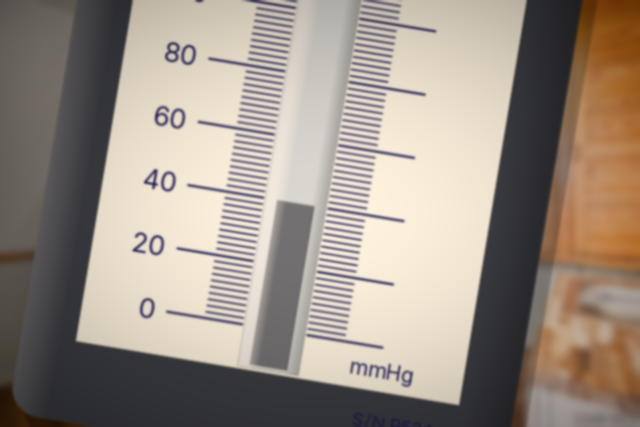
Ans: 40 mmHg
